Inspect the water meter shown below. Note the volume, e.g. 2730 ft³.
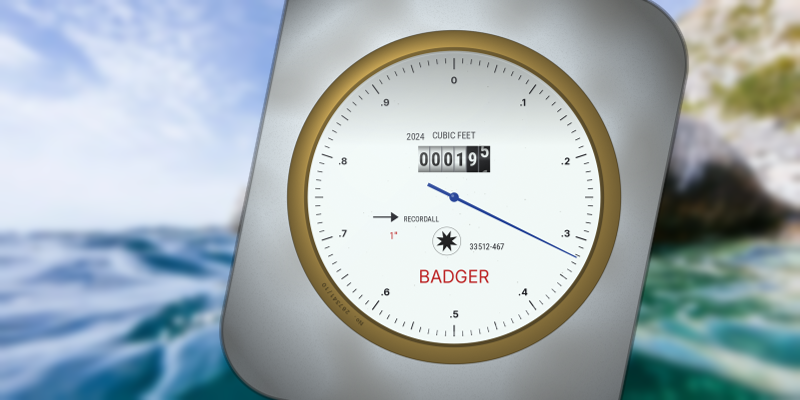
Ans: 195.32 ft³
